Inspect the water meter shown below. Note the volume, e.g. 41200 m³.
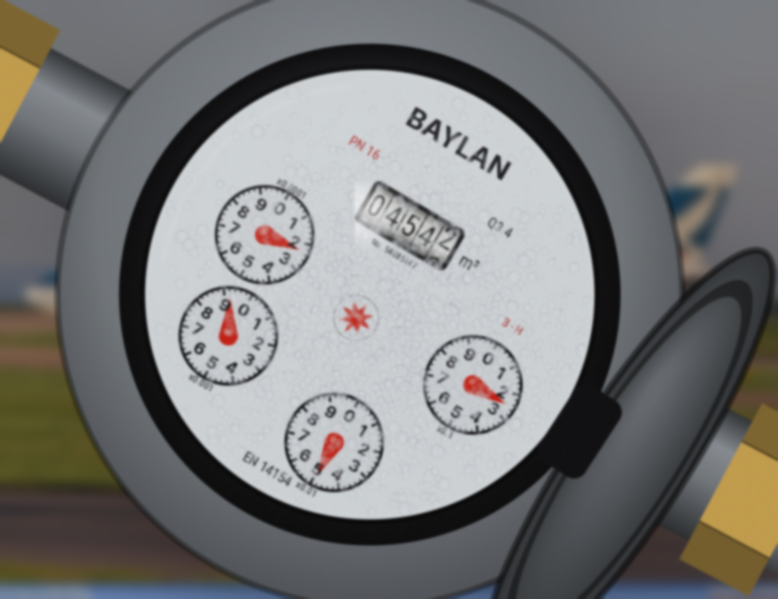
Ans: 4542.2492 m³
